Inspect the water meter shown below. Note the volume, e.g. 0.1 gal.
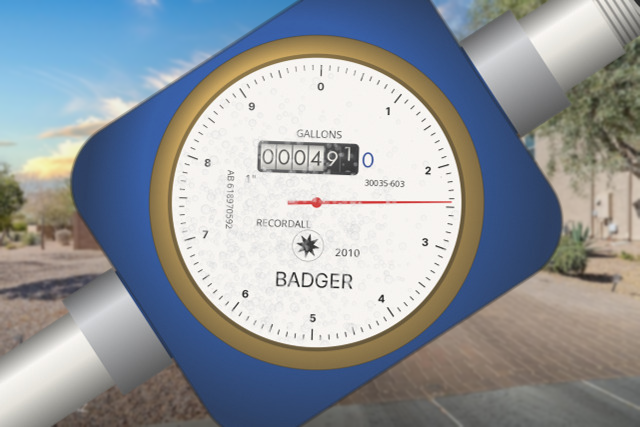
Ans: 4912.4 gal
